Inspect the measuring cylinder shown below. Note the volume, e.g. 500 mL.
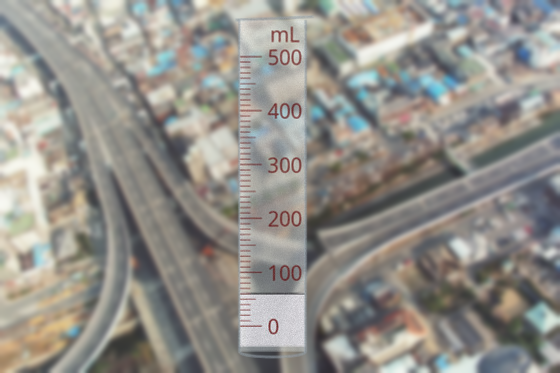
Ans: 60 mL
